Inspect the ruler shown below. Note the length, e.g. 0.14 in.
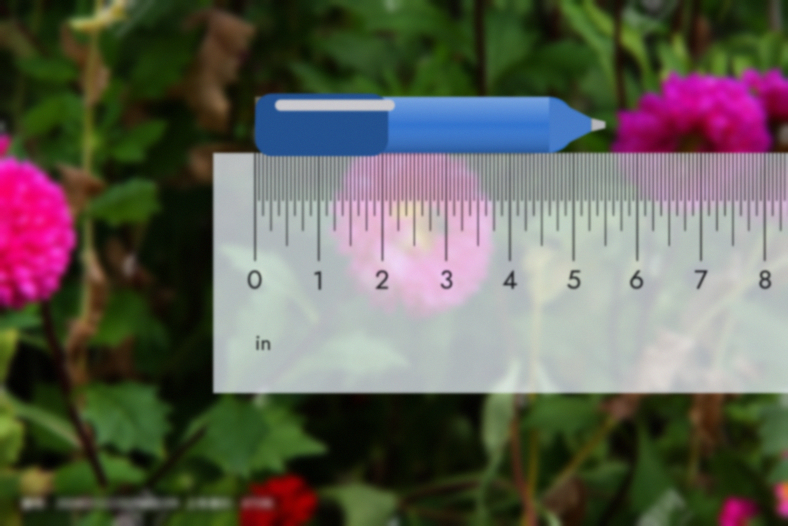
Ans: 5.5 in
